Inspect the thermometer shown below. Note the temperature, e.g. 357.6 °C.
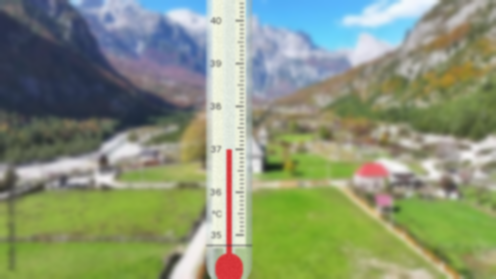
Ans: 37 °C
